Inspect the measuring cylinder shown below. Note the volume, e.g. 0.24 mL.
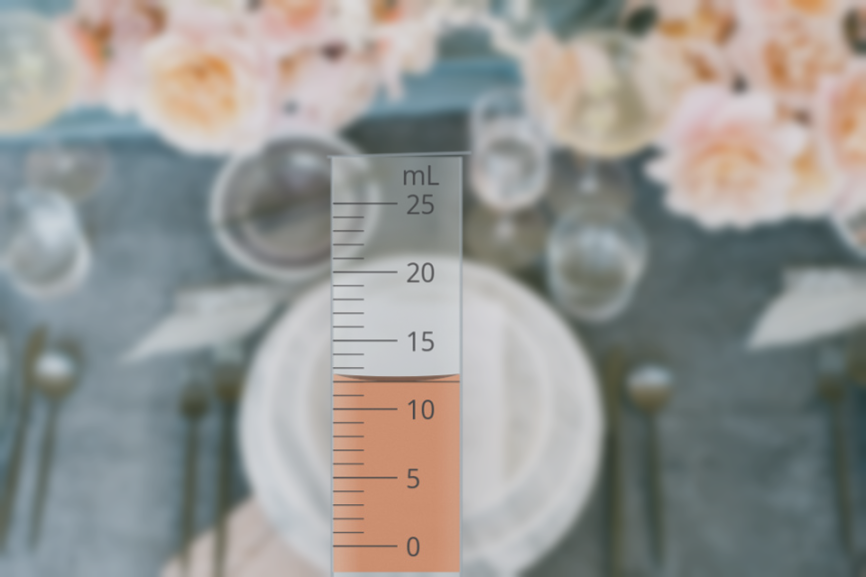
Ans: 12 mL
